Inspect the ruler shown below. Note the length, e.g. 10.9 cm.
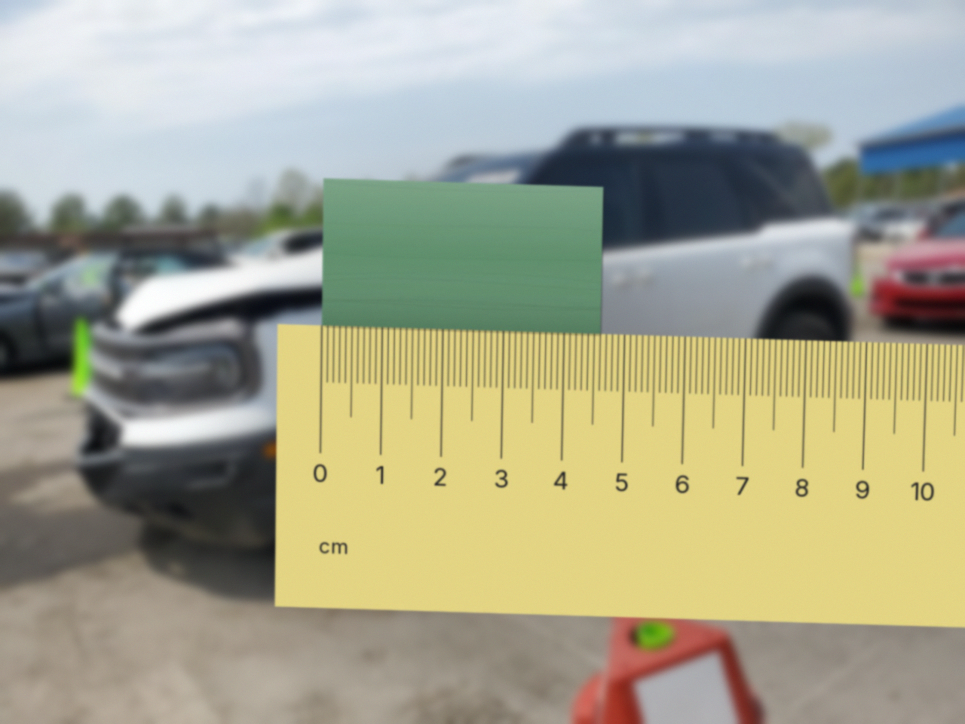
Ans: 4.6 cm
